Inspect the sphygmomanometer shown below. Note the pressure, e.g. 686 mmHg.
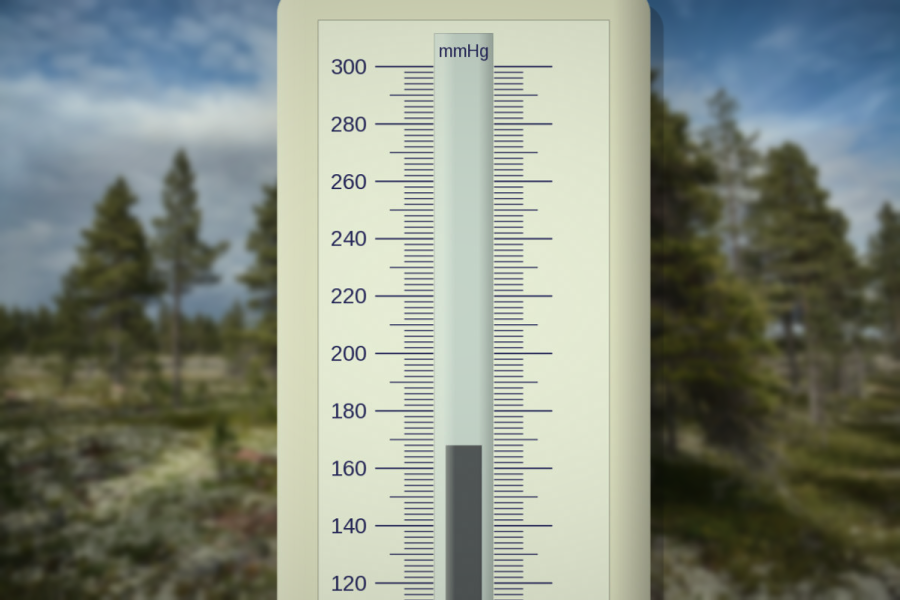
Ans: 168 mmHg
